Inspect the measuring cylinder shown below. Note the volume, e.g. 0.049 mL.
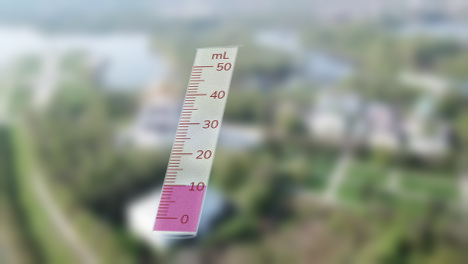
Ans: 10 mL
